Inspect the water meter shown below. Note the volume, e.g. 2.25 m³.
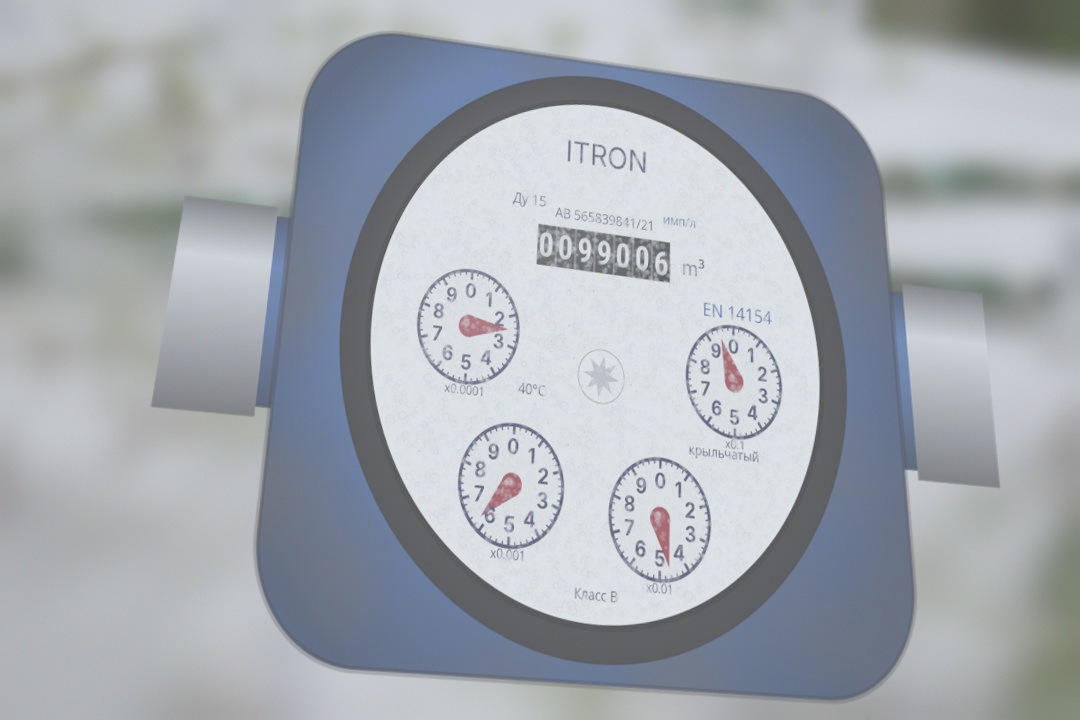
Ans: 99005.9462 m³
